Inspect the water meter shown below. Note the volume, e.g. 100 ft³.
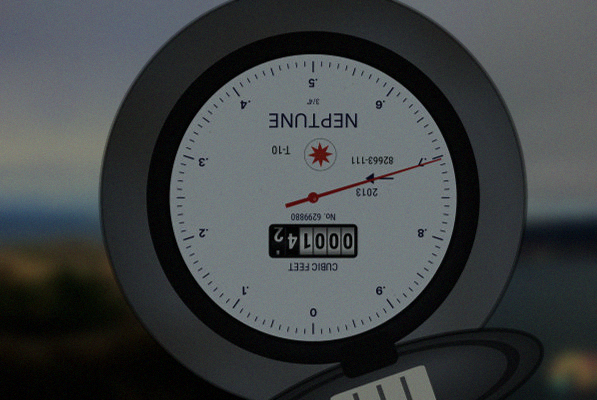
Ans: 141.70 ft³
